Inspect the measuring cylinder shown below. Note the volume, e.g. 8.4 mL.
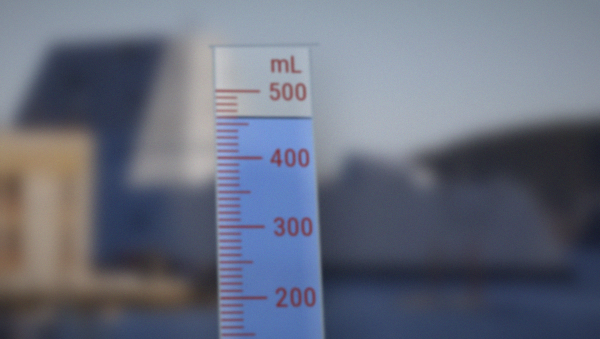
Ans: 460 mL
